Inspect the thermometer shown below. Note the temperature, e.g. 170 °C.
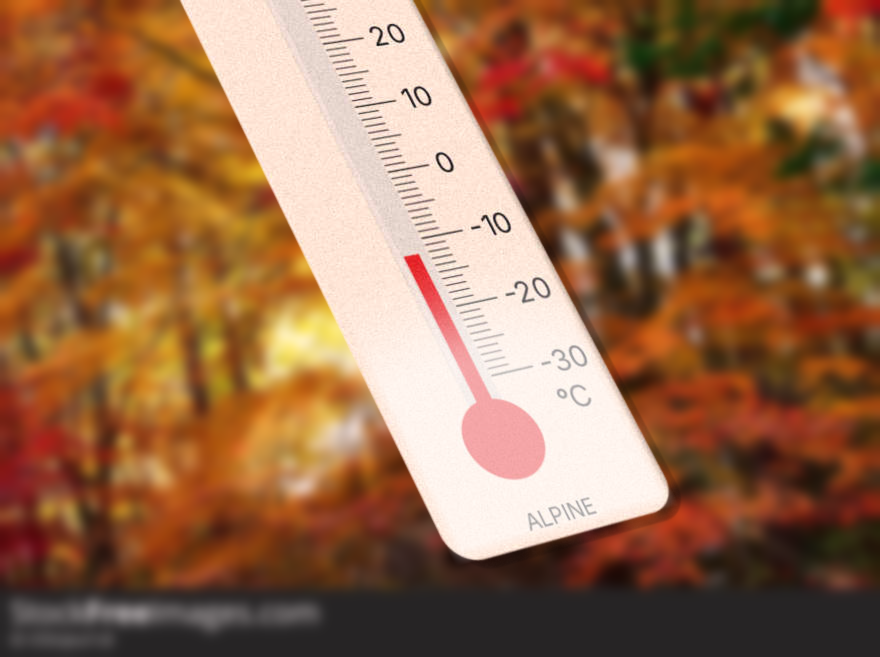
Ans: -12 °C
